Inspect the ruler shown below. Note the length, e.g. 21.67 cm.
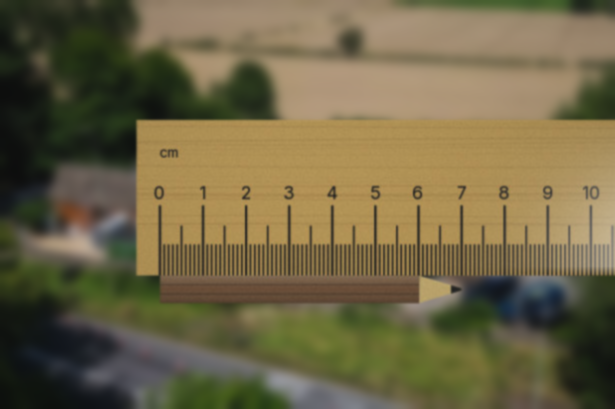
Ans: 7 cm
